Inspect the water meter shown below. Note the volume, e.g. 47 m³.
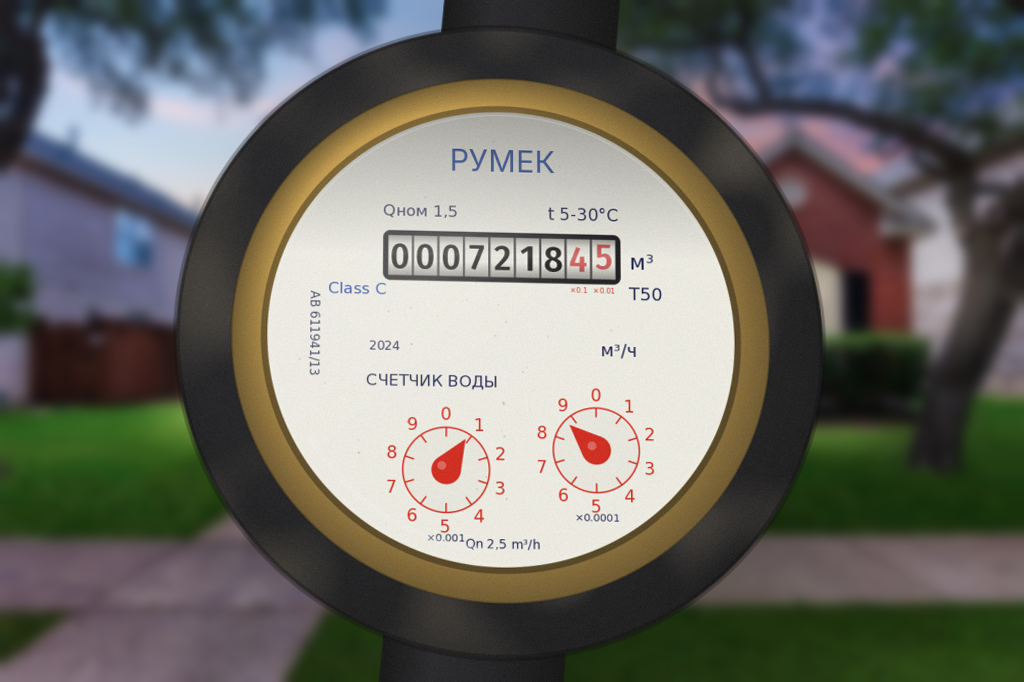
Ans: 7218.4508 m³
